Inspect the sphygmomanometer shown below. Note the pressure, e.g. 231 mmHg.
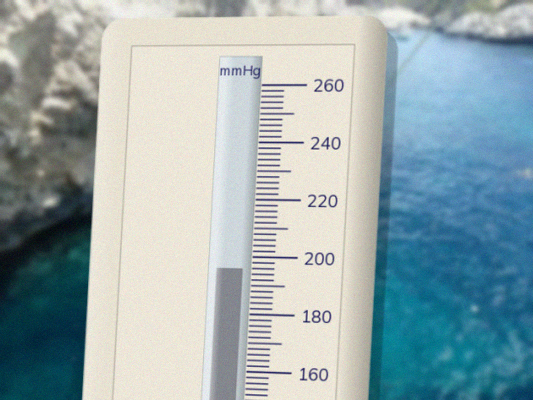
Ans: 196 mmHg
